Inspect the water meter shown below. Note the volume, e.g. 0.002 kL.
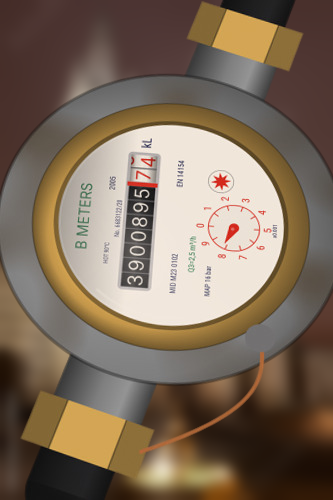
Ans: 3900895.738 kL
